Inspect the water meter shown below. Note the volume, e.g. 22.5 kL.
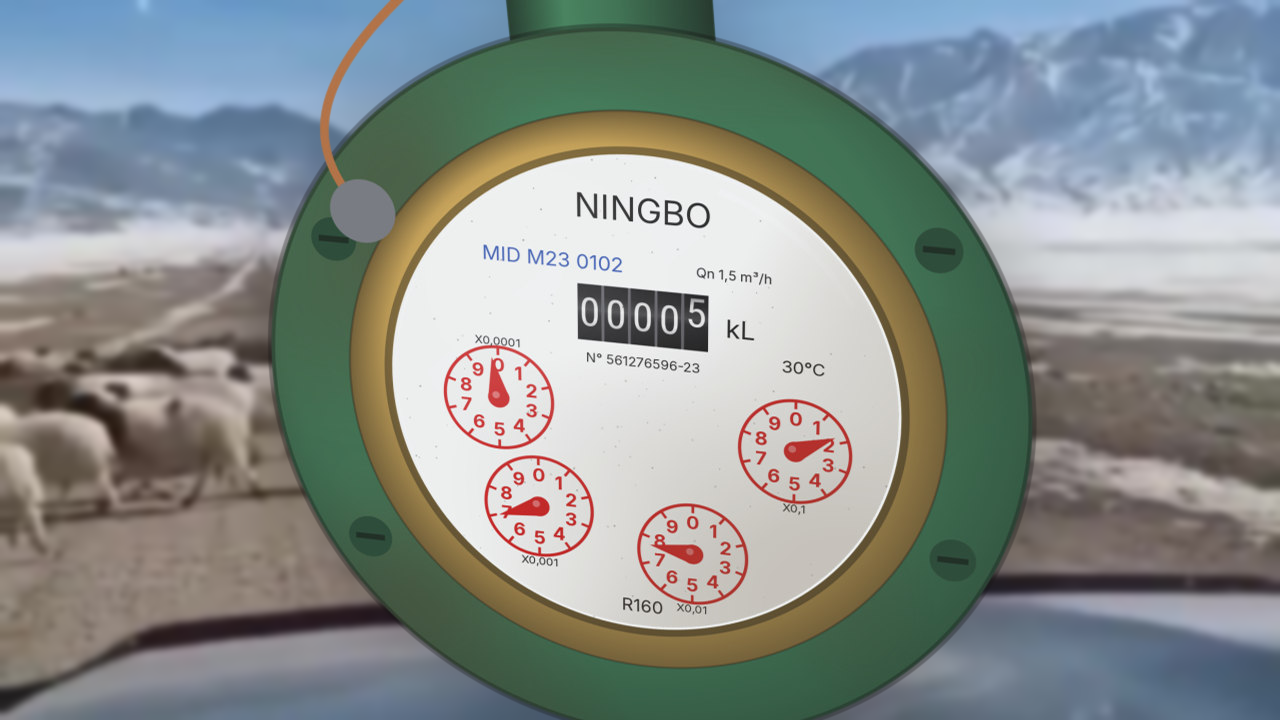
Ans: 5.1769 kL
